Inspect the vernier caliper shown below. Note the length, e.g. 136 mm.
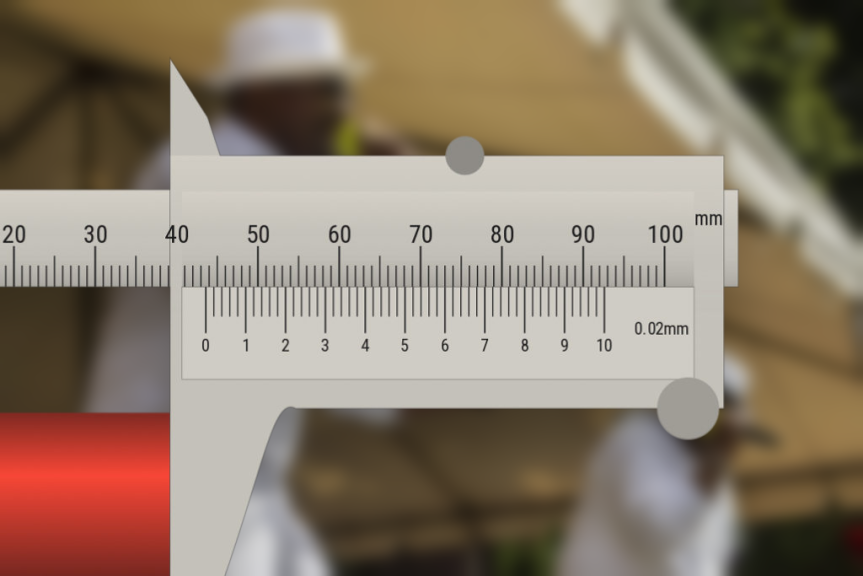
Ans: 43.6 mm
